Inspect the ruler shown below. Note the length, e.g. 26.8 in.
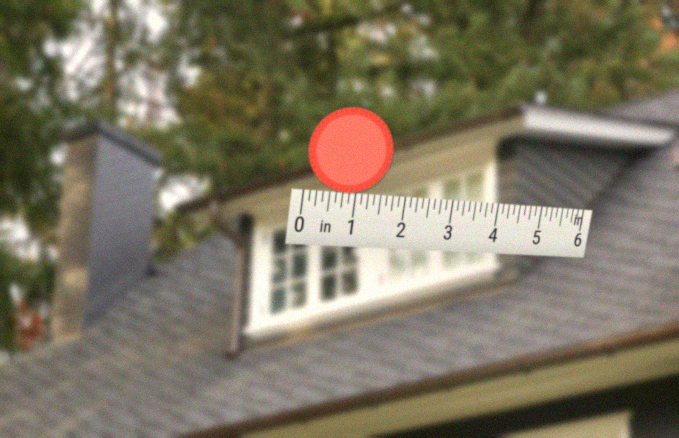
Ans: 1.625 in
